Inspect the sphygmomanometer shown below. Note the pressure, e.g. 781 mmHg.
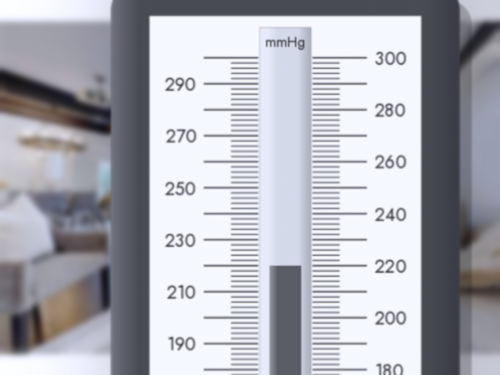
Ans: 220 mmHg
